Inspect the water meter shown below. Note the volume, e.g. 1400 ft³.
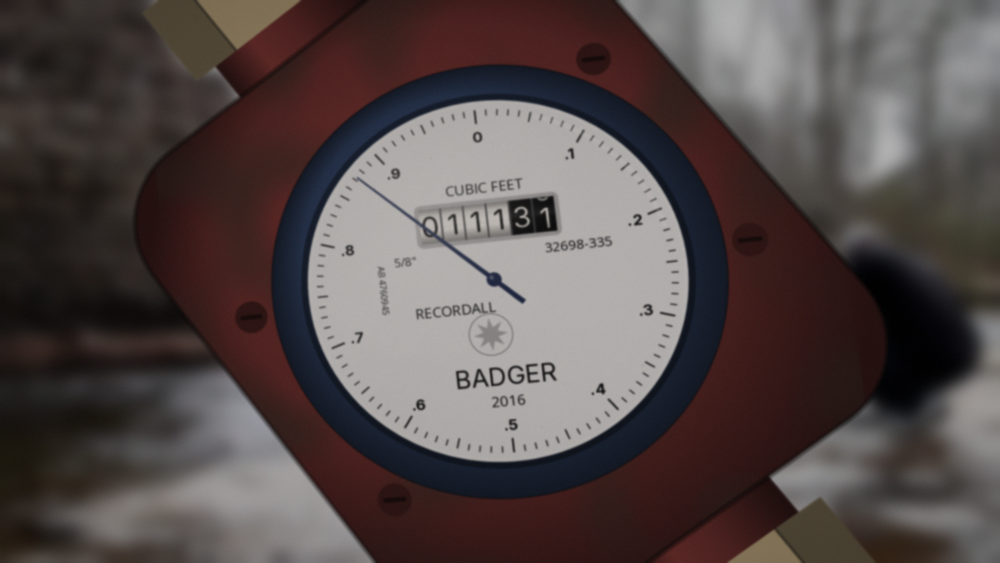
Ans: 11130.87 ft³
